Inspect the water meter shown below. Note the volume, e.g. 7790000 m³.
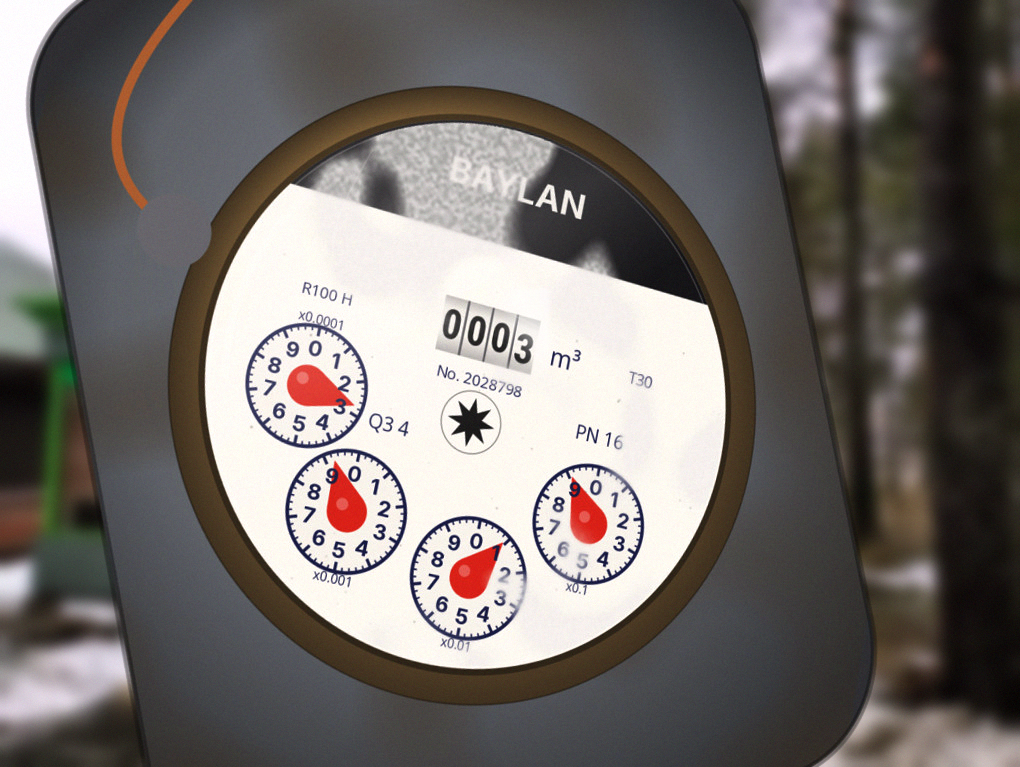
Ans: 2.9092 m³
